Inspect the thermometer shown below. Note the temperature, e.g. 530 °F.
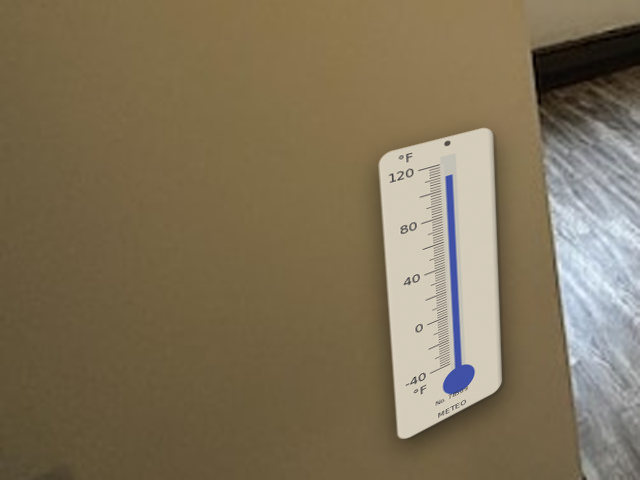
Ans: 110 °F
